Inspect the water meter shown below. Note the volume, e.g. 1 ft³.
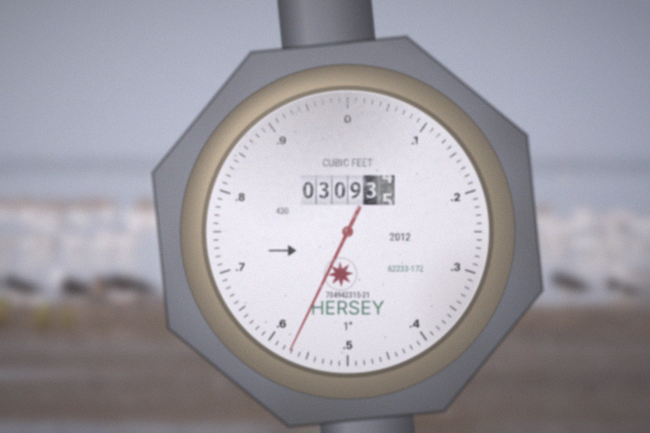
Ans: 30934.57 ft³
